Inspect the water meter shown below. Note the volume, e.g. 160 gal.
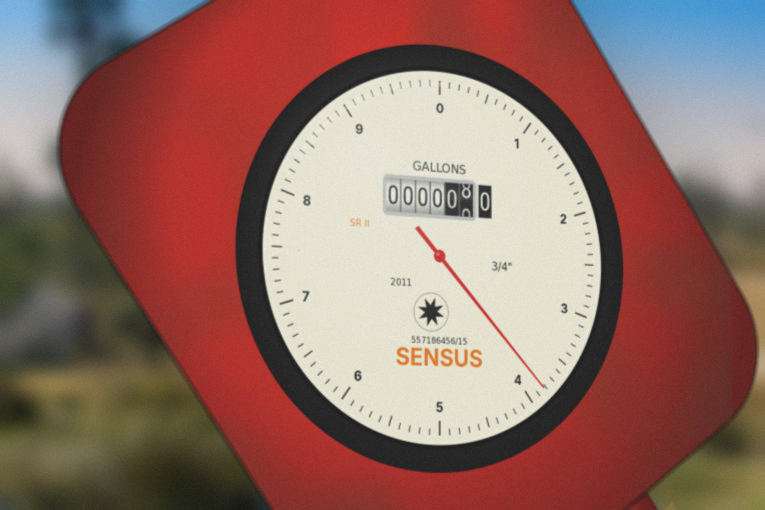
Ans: 83.8 gal
